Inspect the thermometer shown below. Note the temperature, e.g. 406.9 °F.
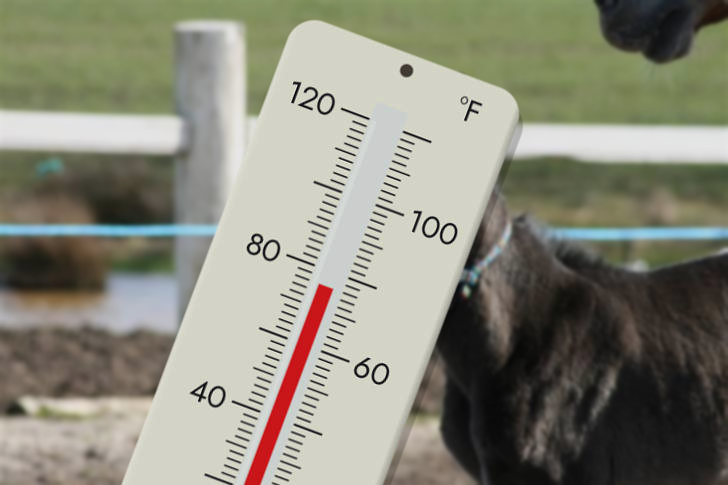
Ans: 76 °F
